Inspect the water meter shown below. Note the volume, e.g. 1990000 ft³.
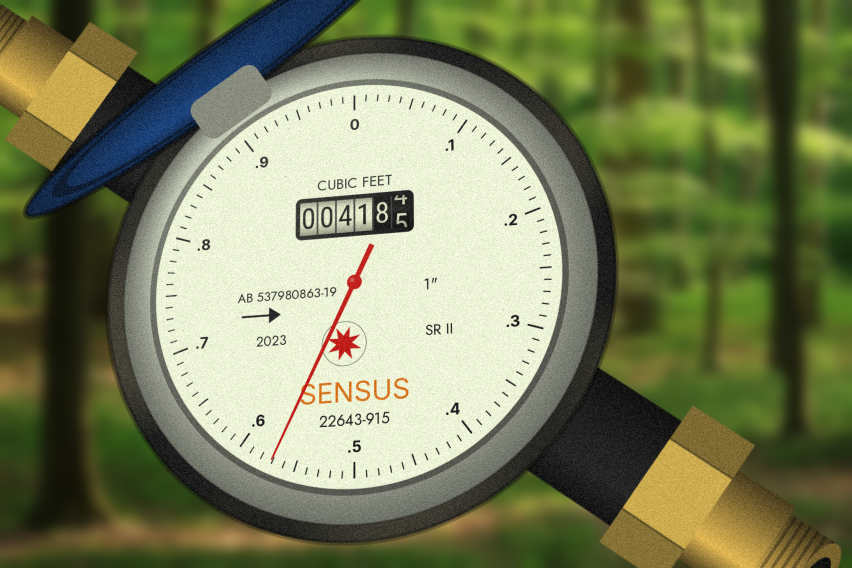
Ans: 4184.57 ft³
